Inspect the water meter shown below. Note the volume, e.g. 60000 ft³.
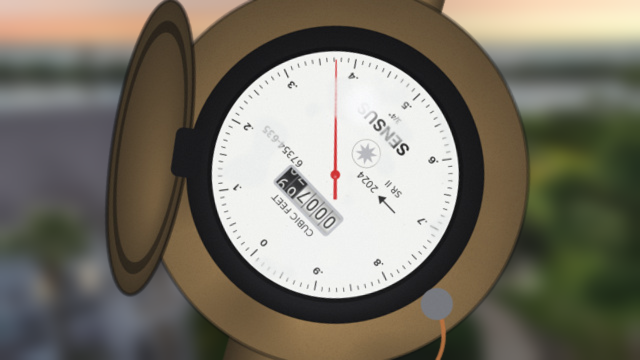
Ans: 769.37 ft³
